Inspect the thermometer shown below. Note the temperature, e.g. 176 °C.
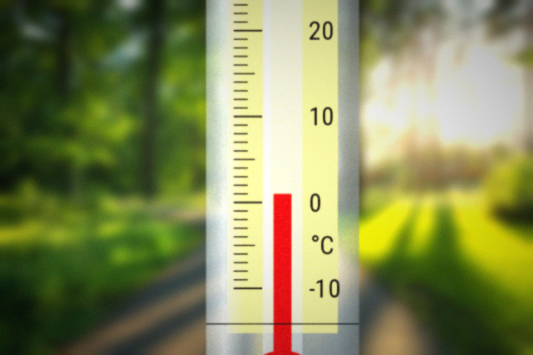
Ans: 1 °C
